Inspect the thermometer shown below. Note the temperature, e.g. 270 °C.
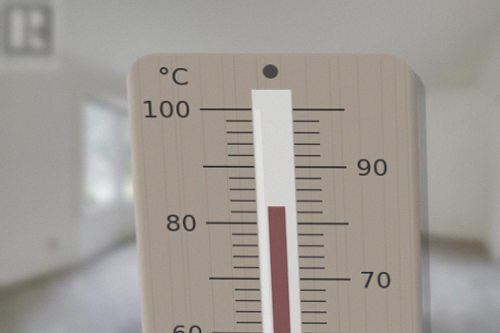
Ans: 83 °C
